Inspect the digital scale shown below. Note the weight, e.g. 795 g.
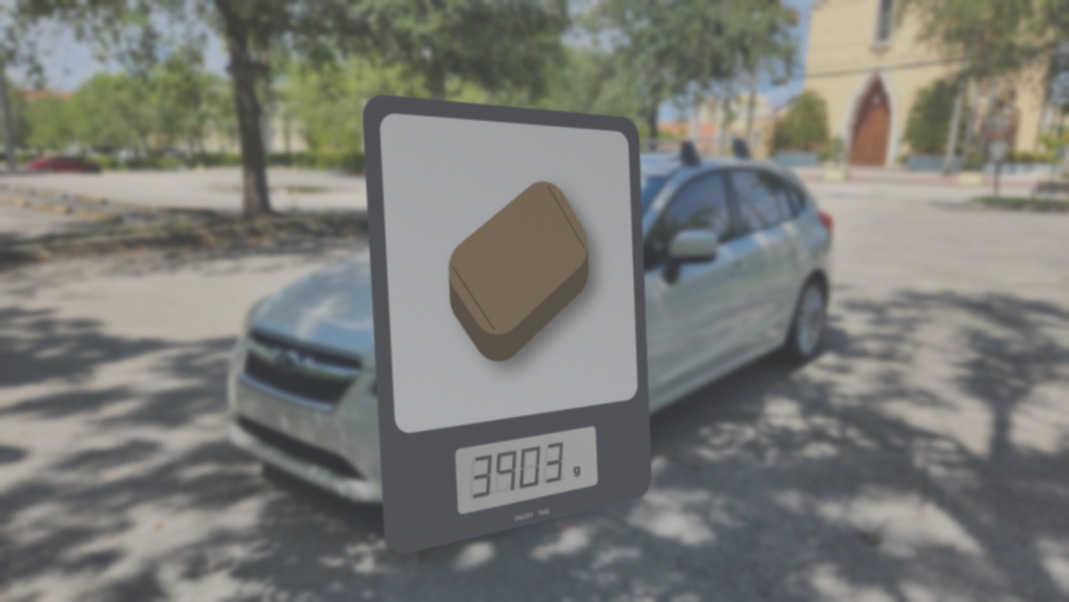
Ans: 3903 g
